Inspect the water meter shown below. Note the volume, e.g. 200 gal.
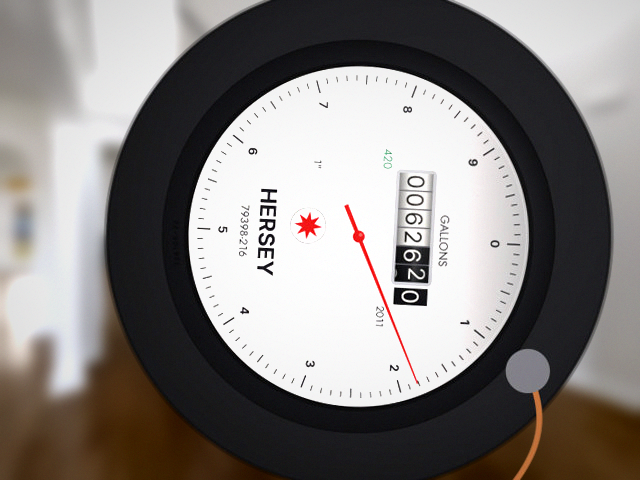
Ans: 62621.8 gal
